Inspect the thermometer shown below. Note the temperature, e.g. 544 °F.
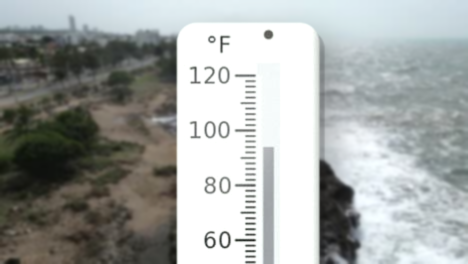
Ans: 94 °F
